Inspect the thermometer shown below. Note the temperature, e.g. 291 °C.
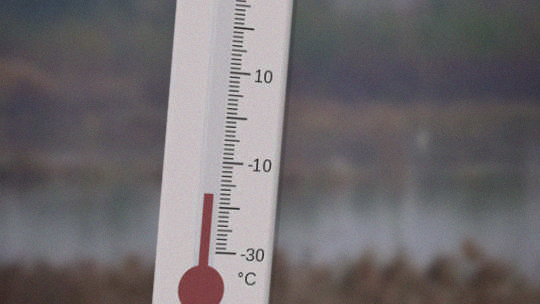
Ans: -17 °C
